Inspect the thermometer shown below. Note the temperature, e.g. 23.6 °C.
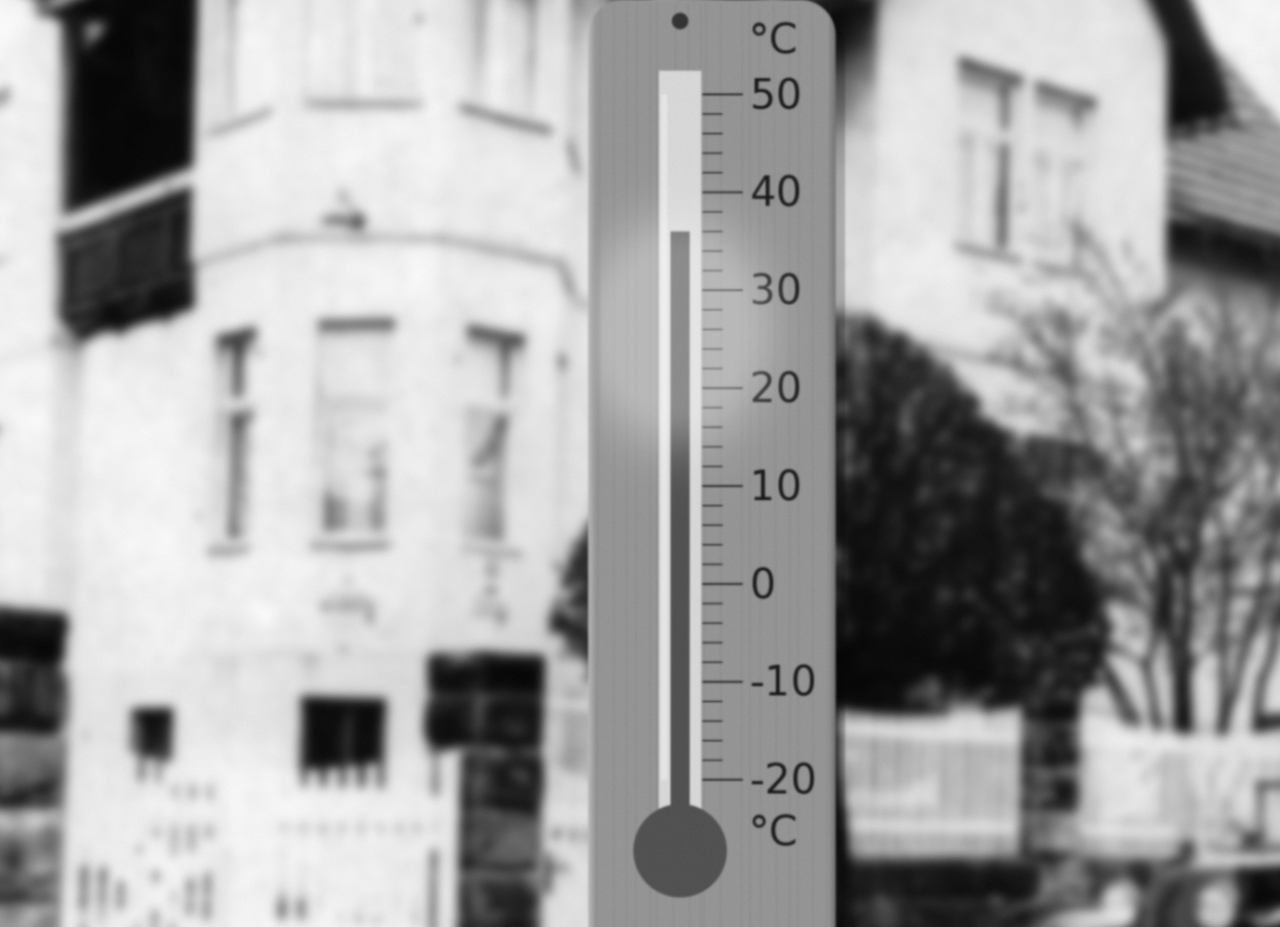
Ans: 36 °C
